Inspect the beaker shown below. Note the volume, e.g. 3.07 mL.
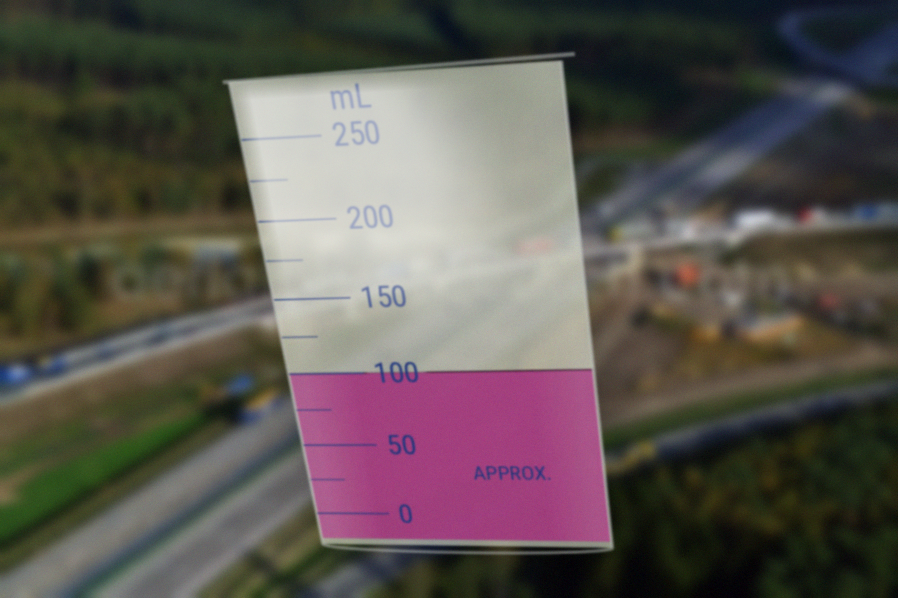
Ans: 100 mL
